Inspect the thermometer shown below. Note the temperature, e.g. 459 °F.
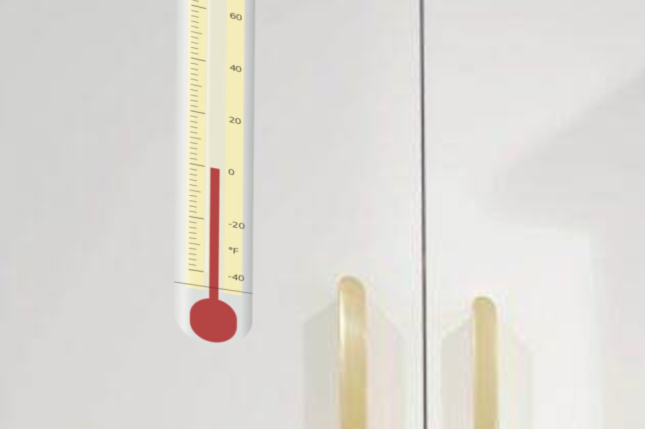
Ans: 0 °F
